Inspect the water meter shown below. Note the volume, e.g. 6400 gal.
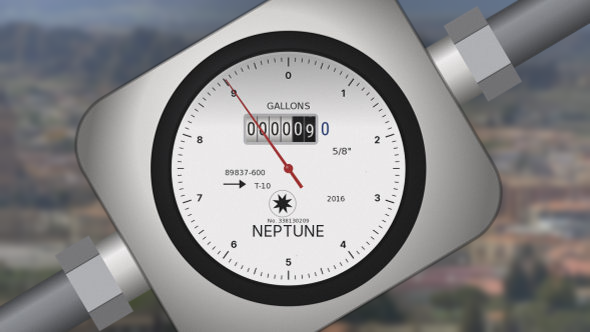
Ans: 89.0 gal
